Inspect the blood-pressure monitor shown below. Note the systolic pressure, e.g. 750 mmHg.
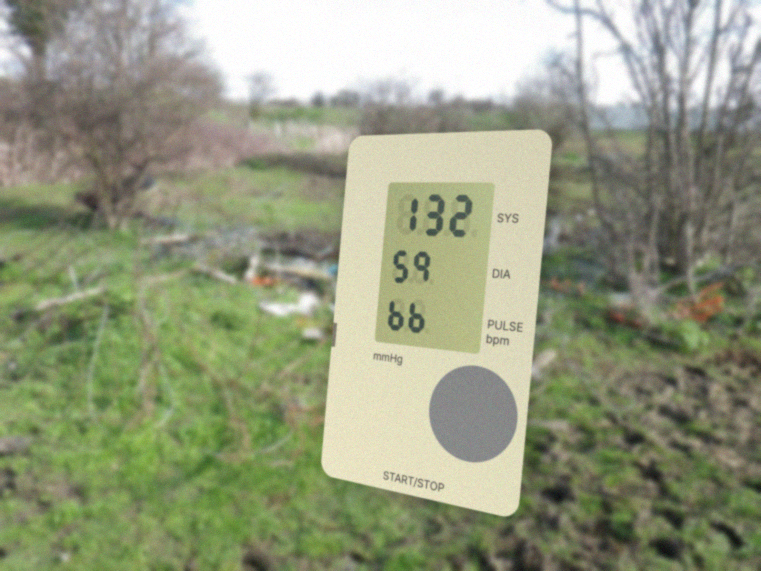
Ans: 132 mmHg
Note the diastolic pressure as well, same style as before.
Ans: 59 mmHg
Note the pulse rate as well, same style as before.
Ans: 66 bpm
